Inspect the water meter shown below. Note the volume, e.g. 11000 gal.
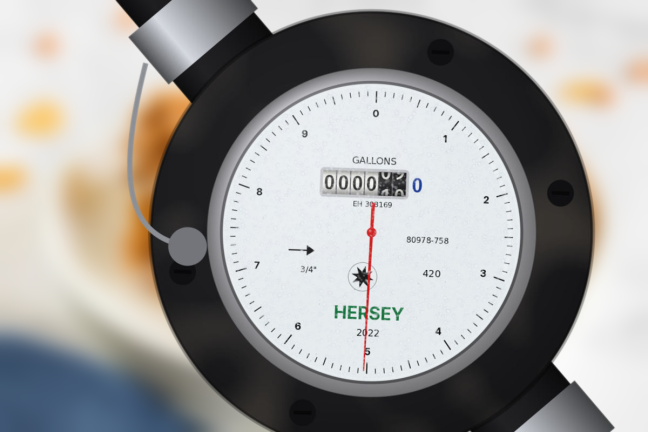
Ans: 95.0 gal
